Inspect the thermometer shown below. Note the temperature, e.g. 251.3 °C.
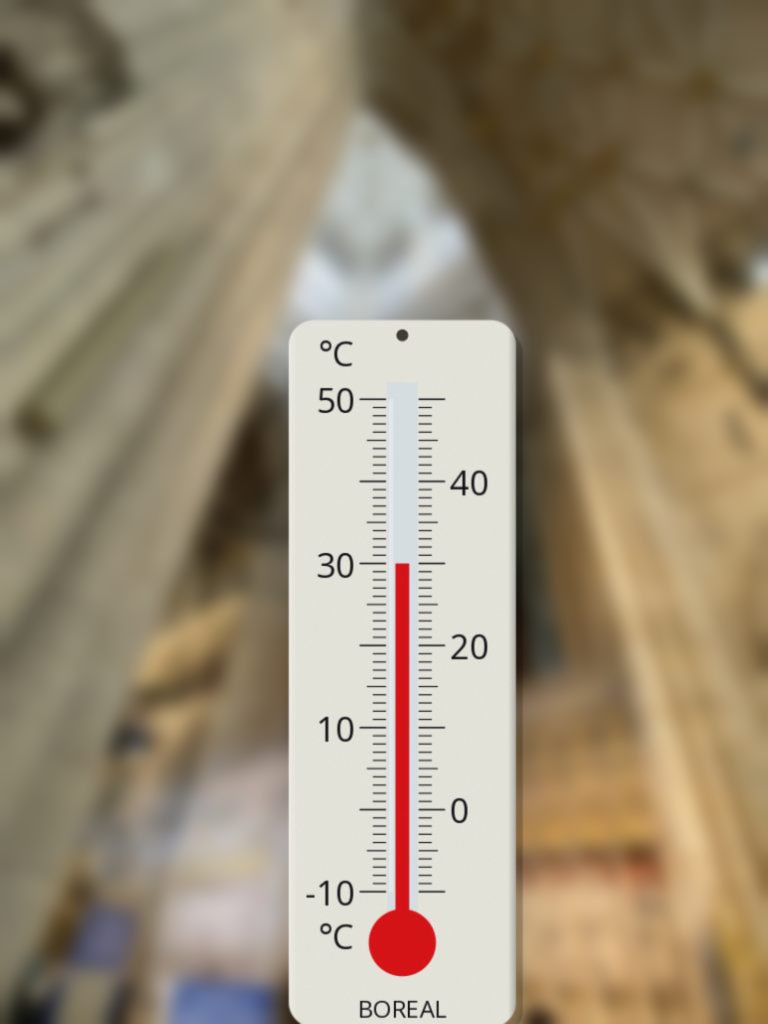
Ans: 30 °C
